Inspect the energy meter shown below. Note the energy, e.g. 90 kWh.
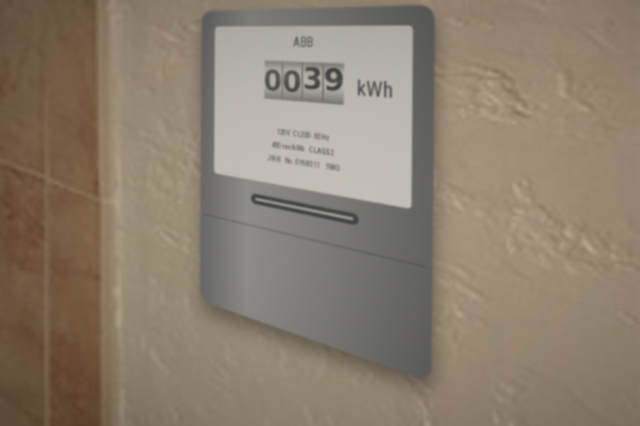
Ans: 39 kWh
